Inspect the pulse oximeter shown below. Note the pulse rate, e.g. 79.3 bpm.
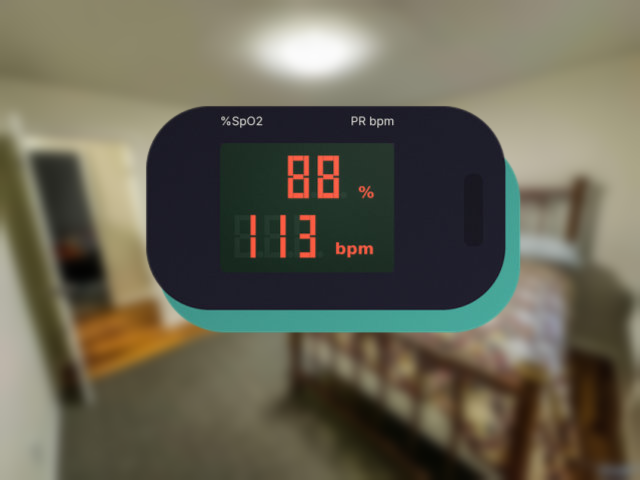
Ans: 113 bpm
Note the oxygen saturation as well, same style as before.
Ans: 88 %
